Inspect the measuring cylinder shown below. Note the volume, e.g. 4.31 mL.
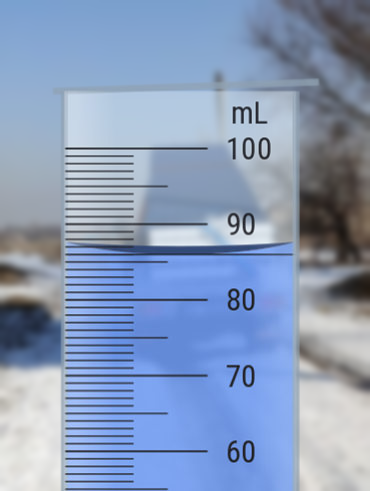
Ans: 86 mL
